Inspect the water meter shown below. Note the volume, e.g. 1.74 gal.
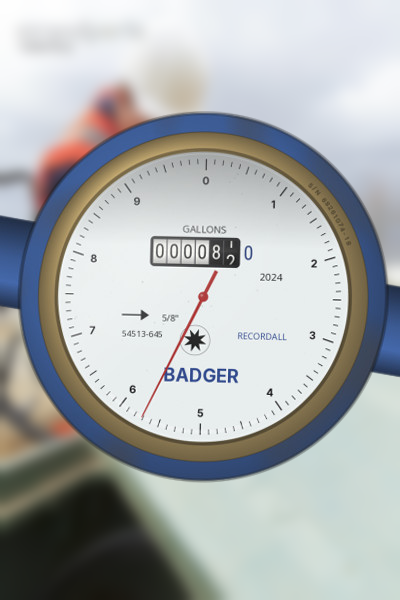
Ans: 815.7 gal
